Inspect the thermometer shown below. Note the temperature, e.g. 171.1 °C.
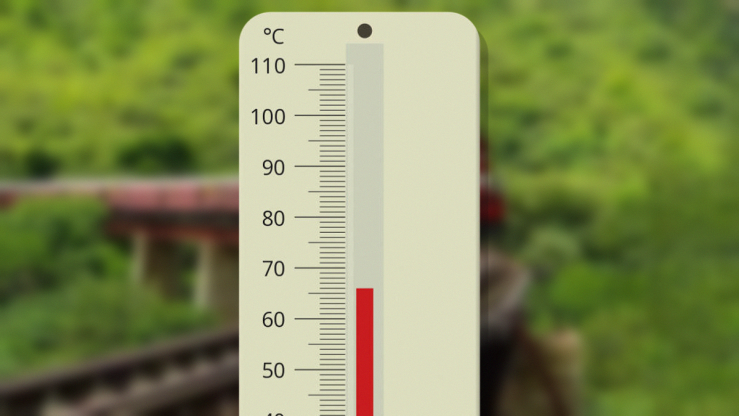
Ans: 66 °C
